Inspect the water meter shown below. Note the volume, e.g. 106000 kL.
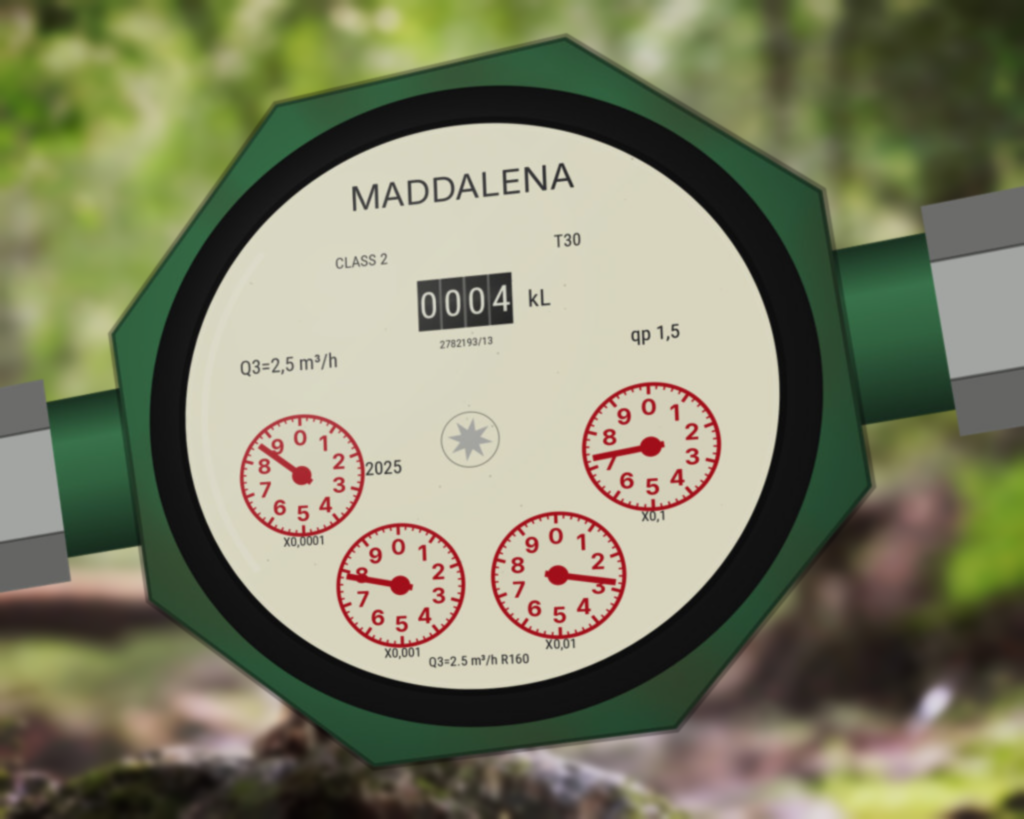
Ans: 4.7278 kL
